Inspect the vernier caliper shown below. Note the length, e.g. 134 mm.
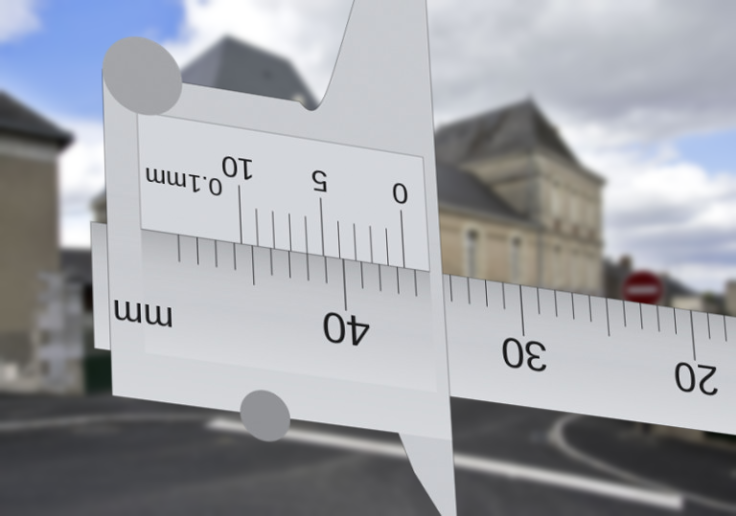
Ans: 36.6 mm
